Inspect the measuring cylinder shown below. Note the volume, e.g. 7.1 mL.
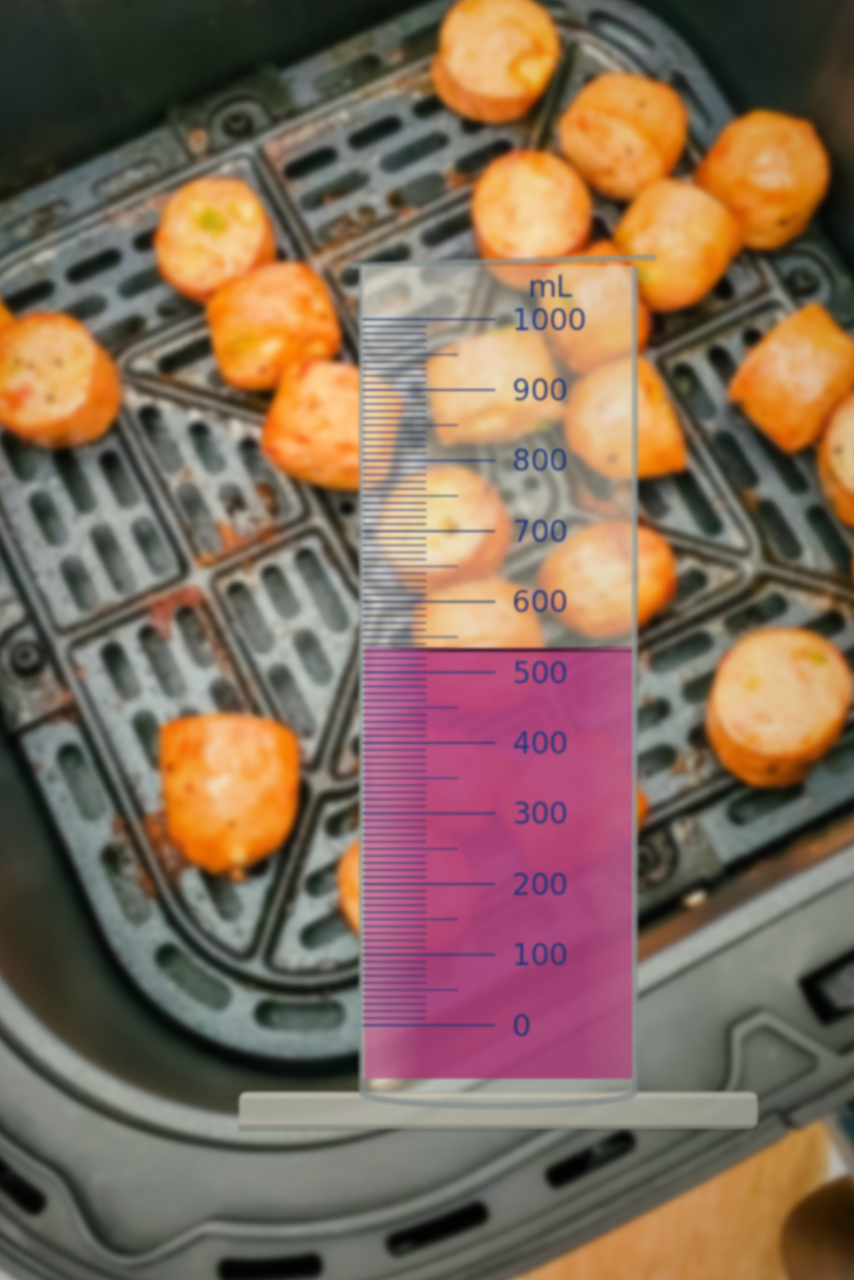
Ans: 530 mL
